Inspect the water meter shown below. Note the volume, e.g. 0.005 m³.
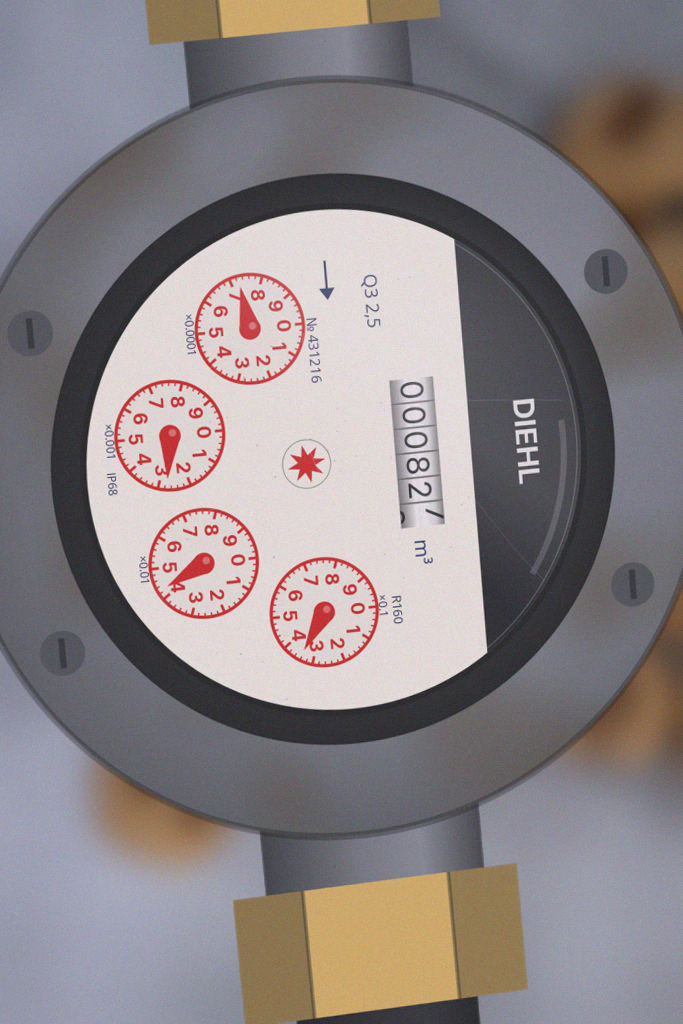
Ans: 827.3427 m³
